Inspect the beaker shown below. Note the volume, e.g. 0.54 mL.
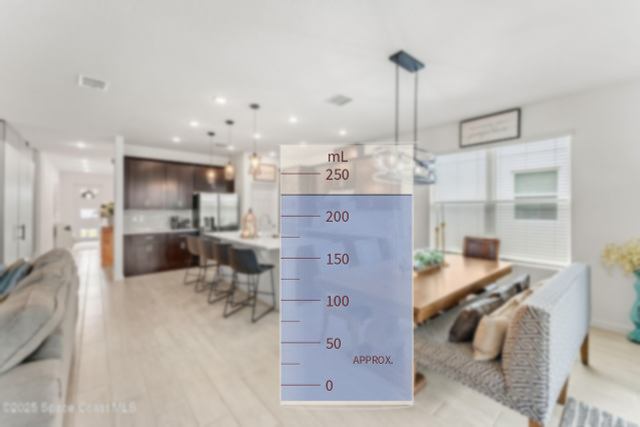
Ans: 225 mL
